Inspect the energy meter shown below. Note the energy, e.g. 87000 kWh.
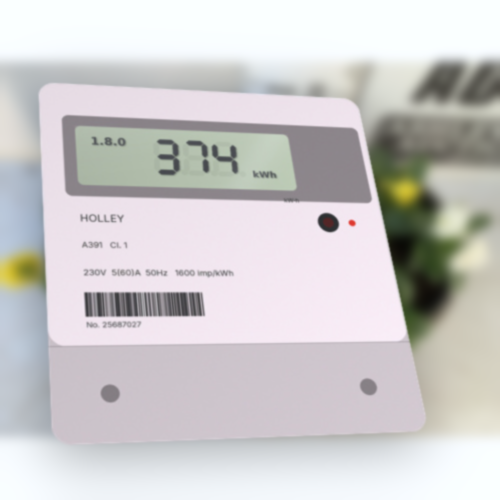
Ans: 374 kWh
